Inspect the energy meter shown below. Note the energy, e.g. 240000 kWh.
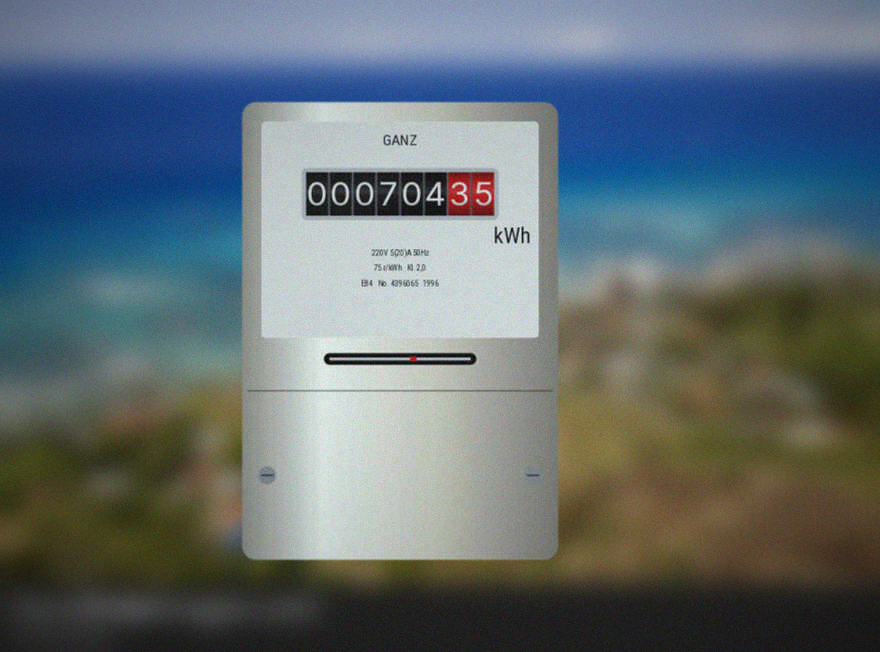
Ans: 704.35 kWh
